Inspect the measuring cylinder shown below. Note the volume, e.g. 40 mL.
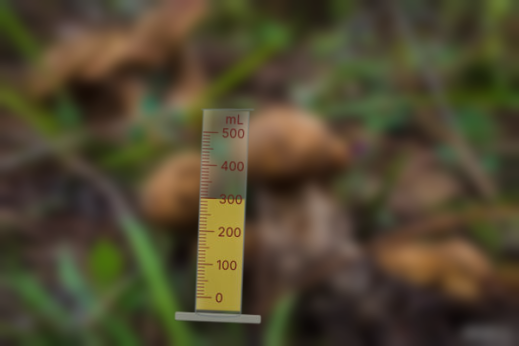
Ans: 300 mL
